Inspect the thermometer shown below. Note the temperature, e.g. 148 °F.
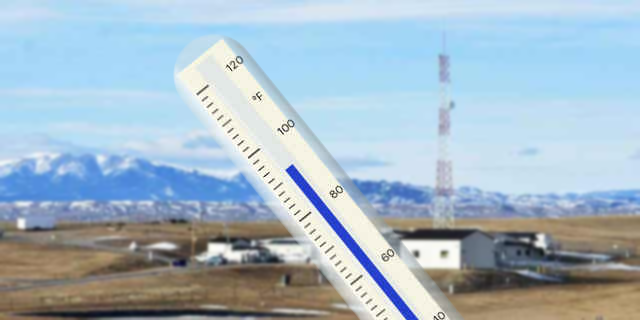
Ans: 92 °F
